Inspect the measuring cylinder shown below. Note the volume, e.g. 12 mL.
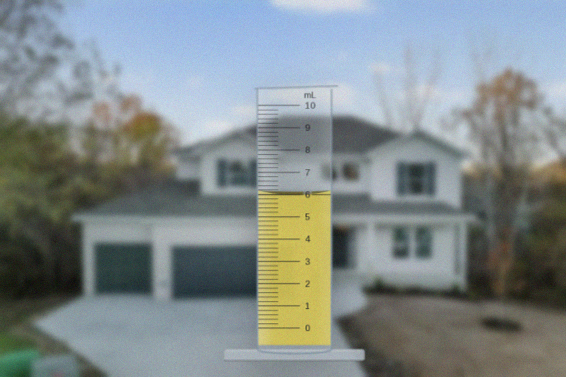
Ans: 6 mL
